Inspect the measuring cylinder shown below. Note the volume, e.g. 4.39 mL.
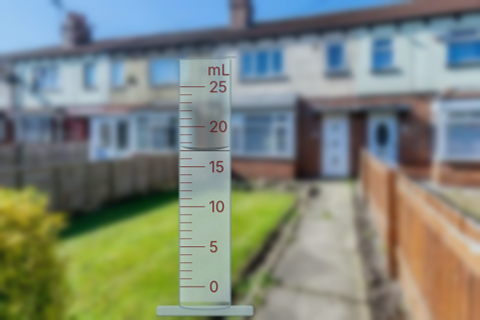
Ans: 17 mL
